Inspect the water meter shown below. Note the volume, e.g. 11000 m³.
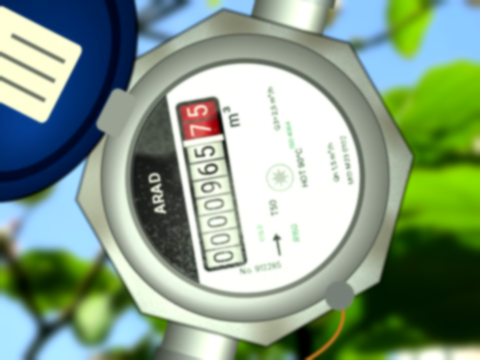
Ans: 965.75 m³
